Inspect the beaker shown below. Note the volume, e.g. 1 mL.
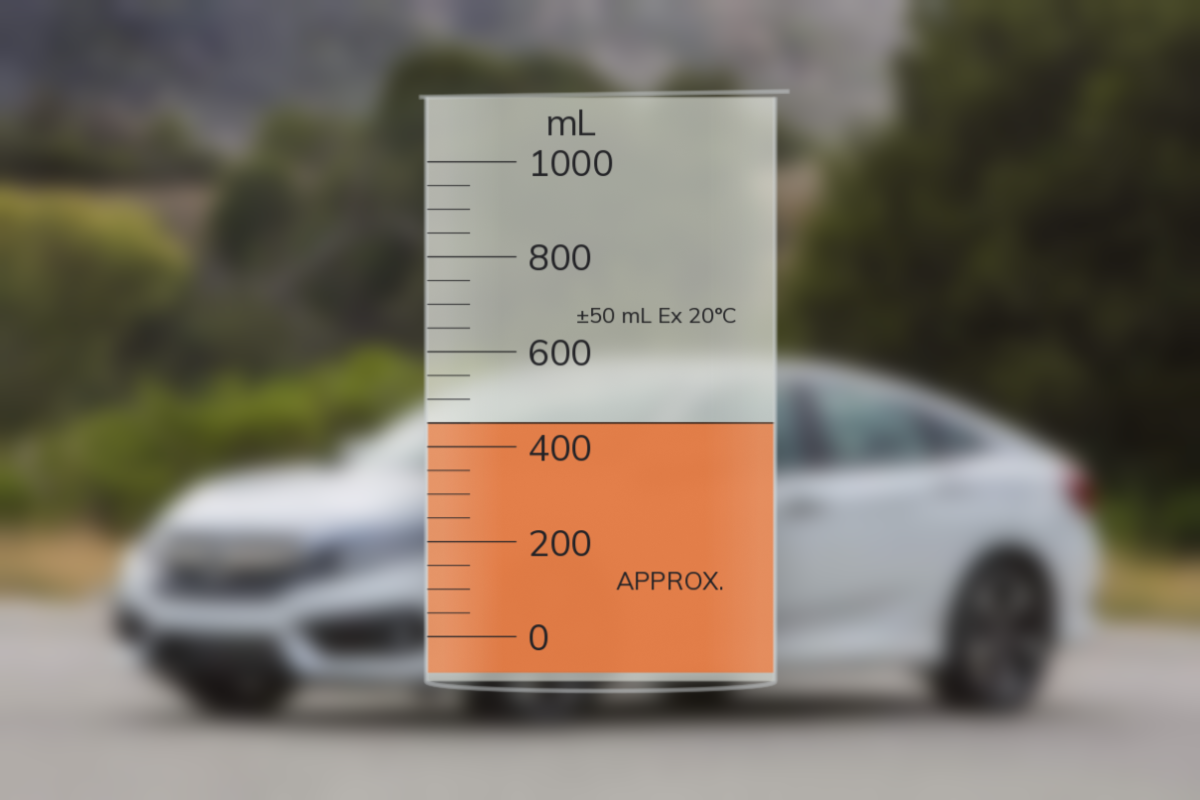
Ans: 450 mL
